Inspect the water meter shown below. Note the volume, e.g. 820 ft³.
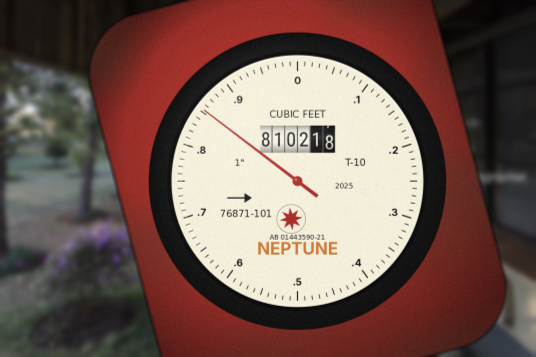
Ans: 810217.85 ft³
